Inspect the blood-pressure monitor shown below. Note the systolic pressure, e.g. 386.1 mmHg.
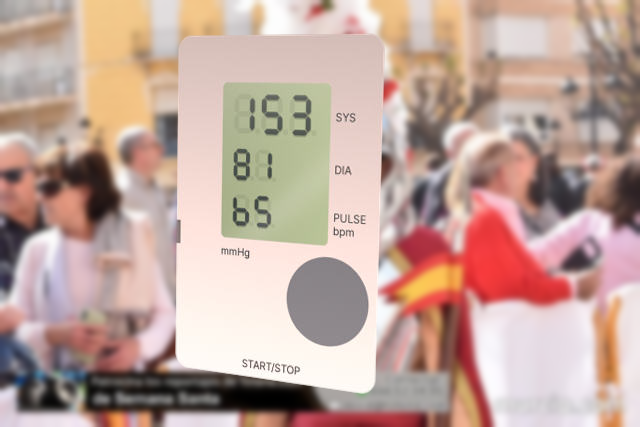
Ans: 153 mmHg
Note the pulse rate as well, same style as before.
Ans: 65 bpm
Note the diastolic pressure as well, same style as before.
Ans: 81 mmHg
